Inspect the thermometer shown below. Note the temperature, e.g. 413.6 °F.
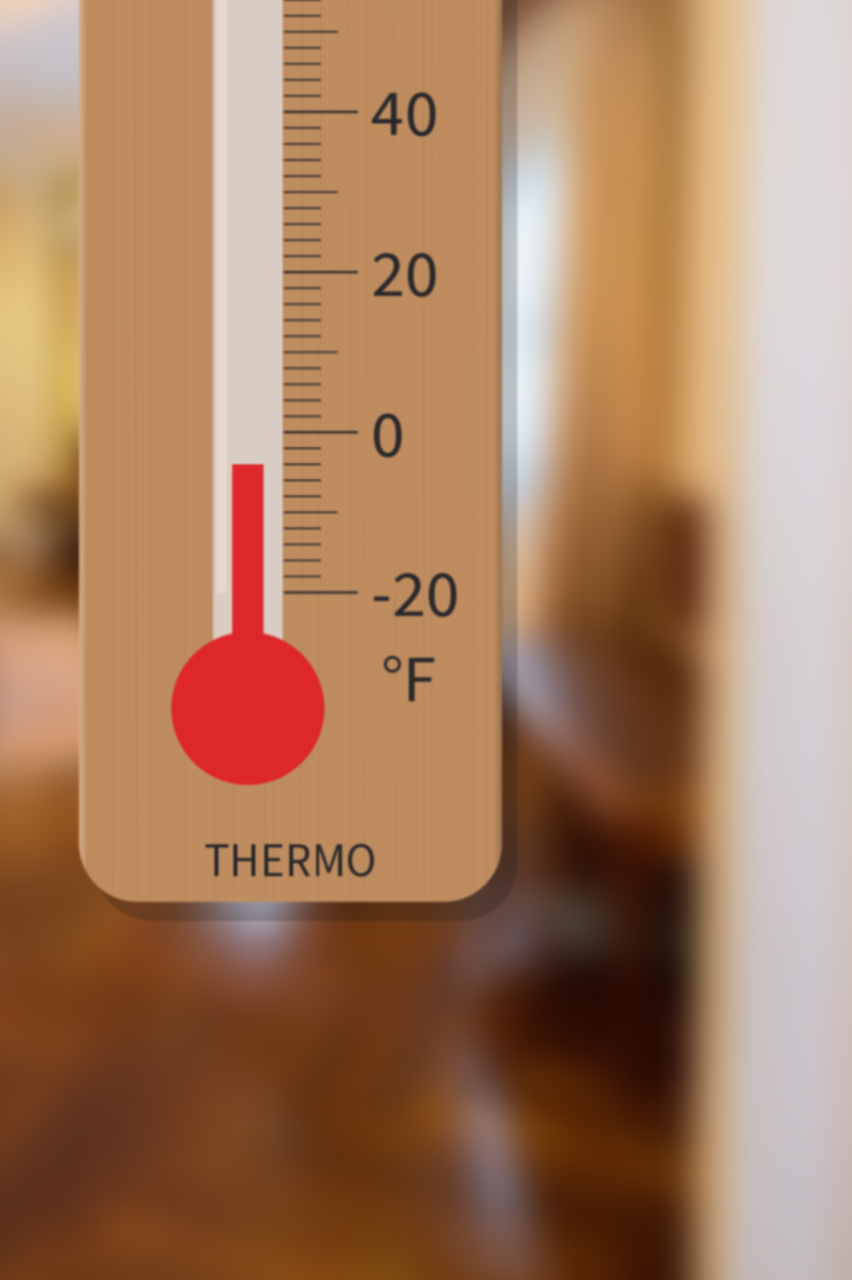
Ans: -4 °F
